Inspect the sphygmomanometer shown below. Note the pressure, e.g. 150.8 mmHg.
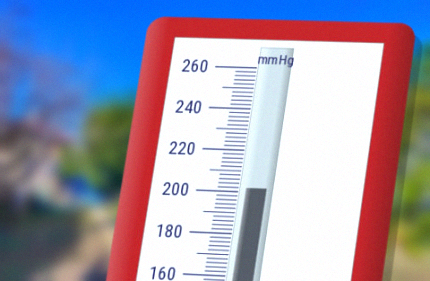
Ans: 202 mmHg
